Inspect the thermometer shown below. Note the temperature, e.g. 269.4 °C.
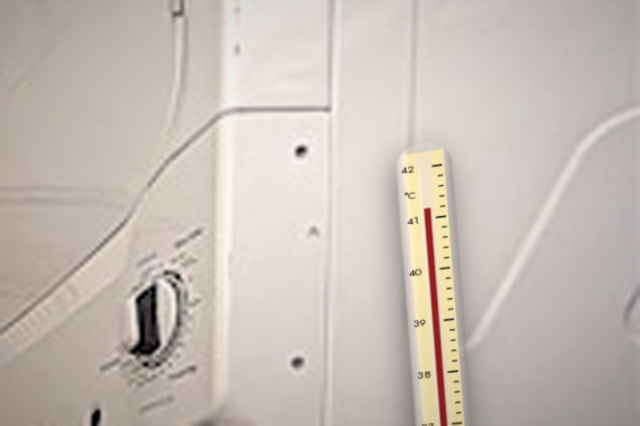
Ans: 41.2 °C
